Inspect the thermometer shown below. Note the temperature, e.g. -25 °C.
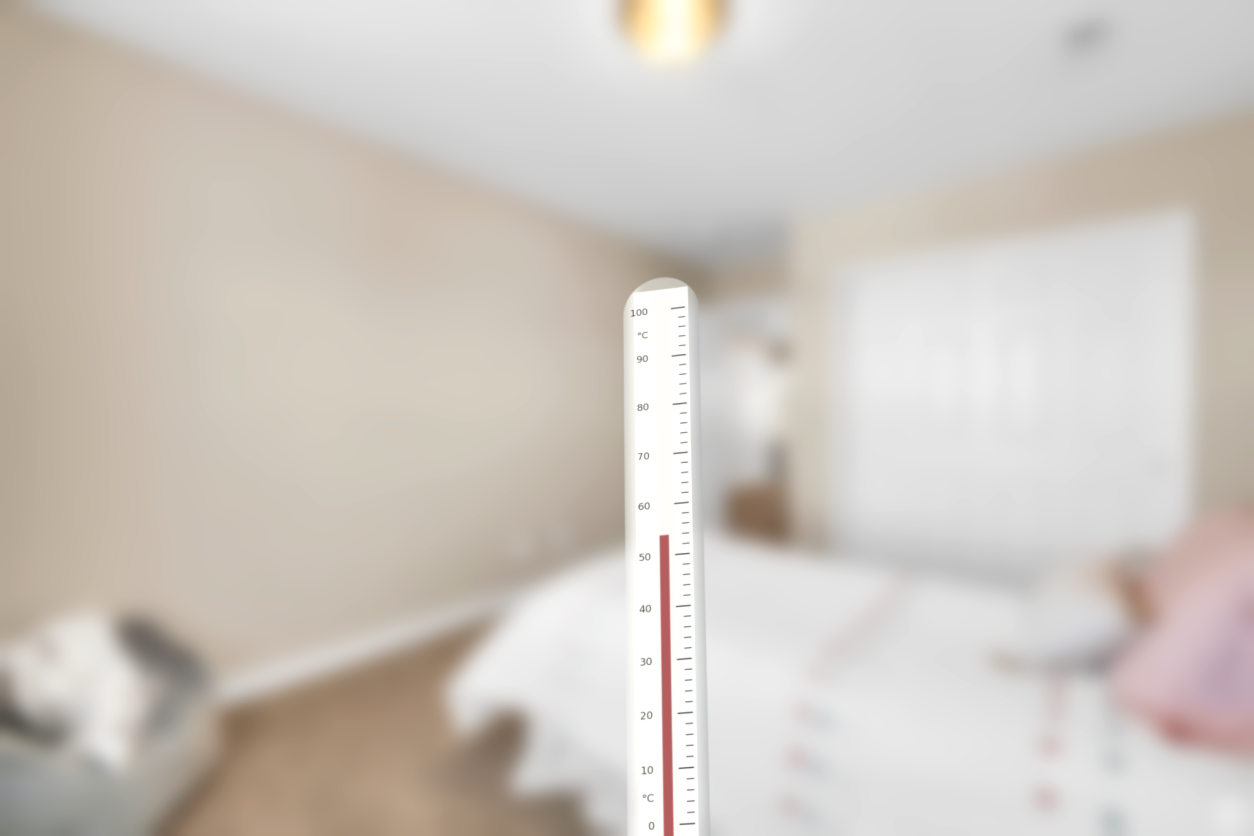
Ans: 54 °C
